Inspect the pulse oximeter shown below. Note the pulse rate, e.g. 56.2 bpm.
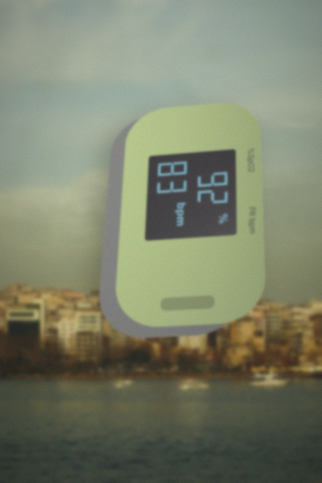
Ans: 83 bpm
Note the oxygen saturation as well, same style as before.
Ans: 92 %
